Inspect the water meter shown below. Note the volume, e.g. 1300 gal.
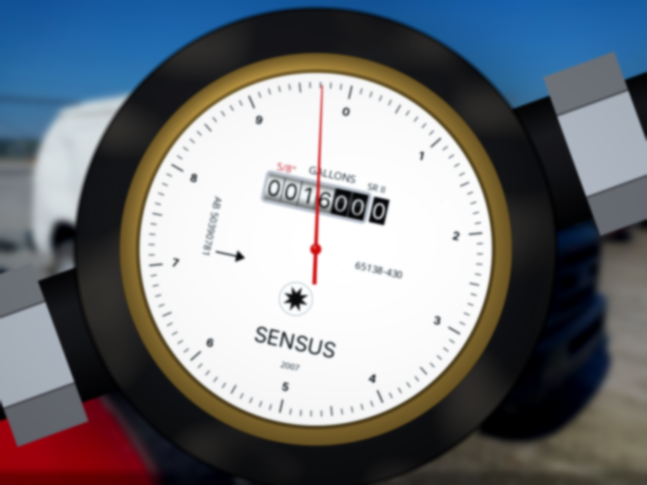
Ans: 15999.7 gal
